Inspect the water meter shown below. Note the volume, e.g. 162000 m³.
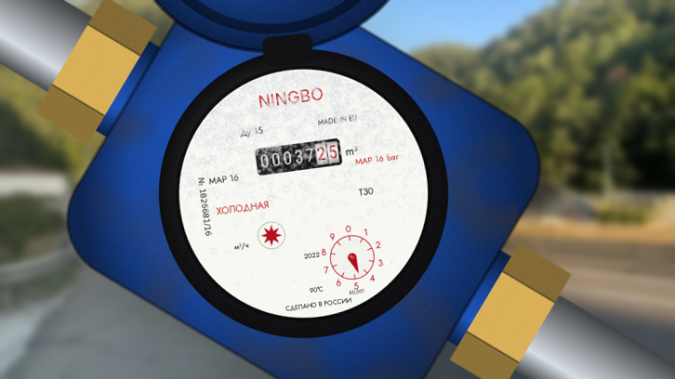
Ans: 37.254 m³
